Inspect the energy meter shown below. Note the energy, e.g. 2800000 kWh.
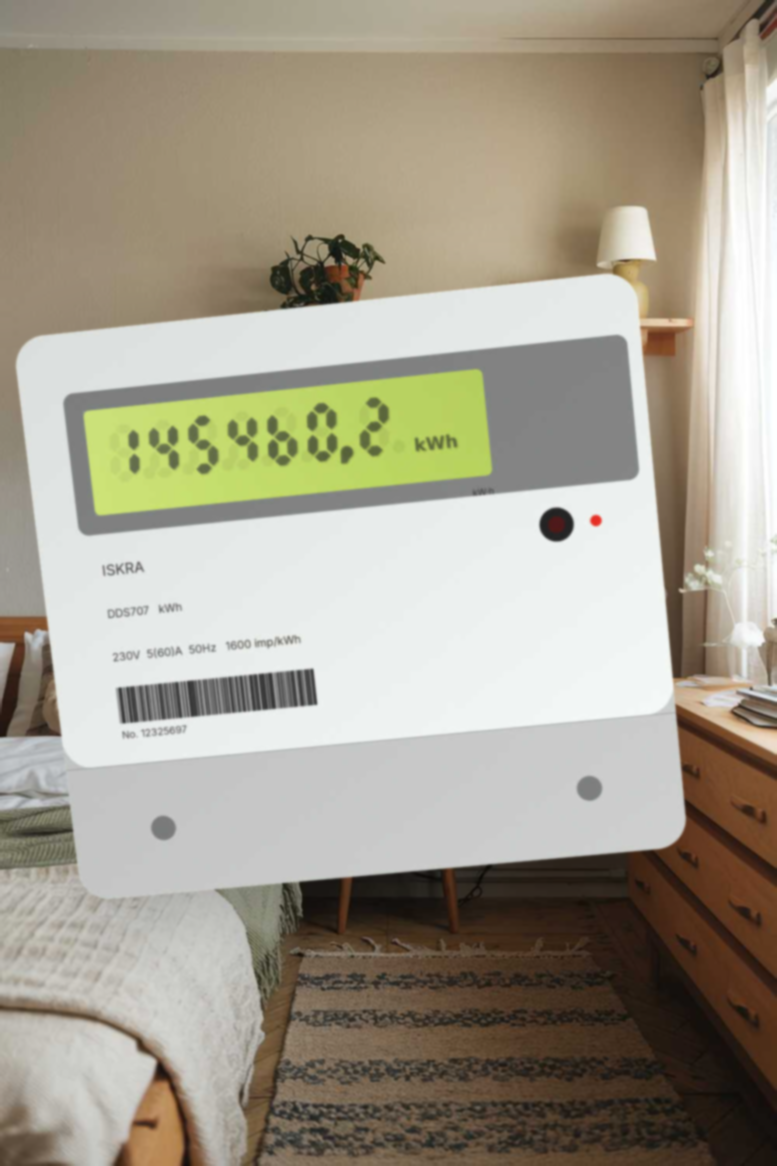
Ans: 145460.2 kWh
